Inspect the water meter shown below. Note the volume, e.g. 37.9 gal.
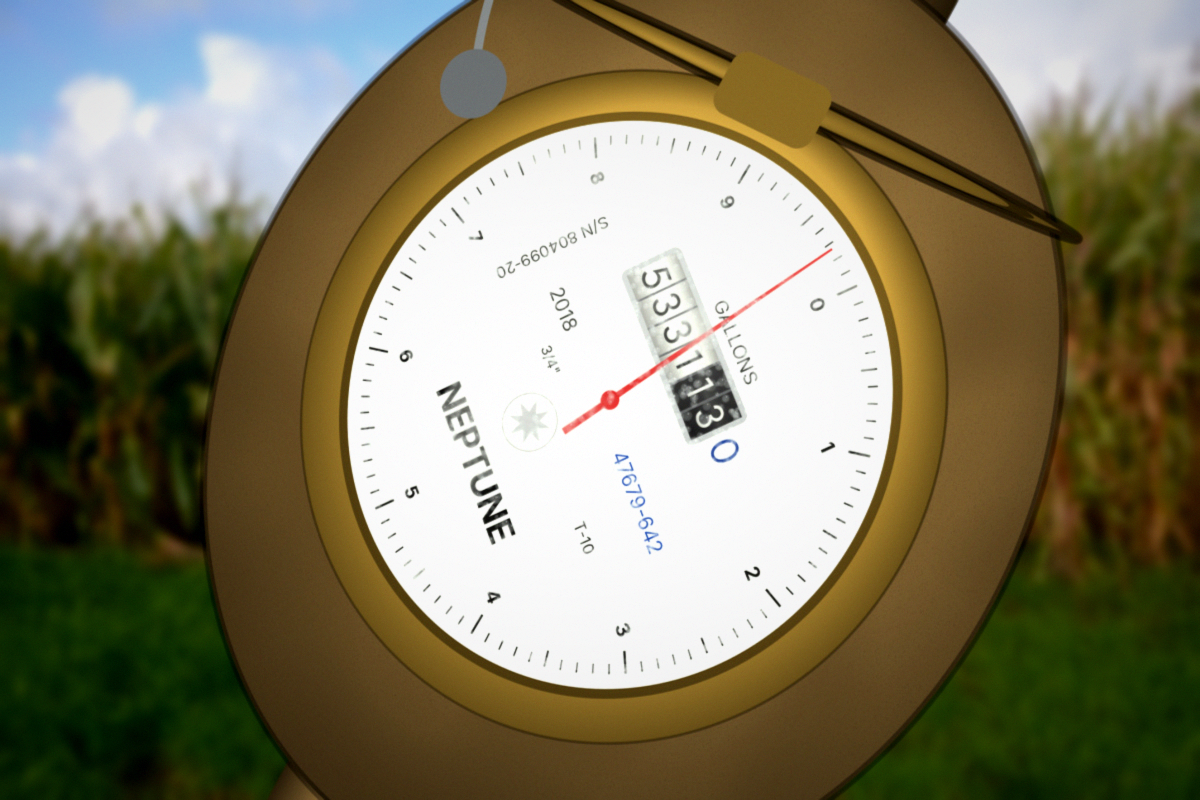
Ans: 5331129.7 gal
